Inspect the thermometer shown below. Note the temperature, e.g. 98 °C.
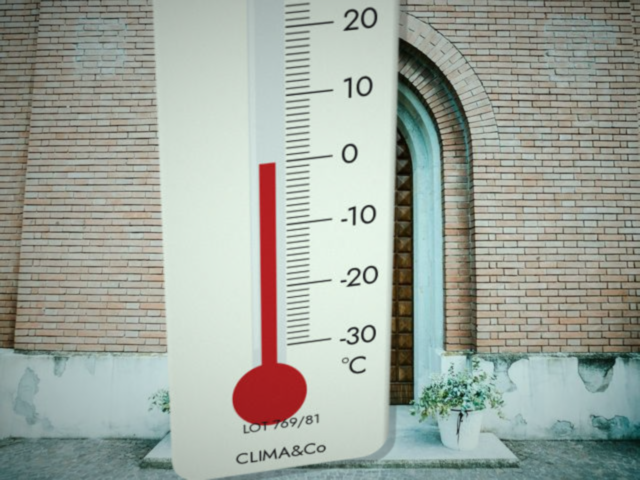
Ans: 0 °C
